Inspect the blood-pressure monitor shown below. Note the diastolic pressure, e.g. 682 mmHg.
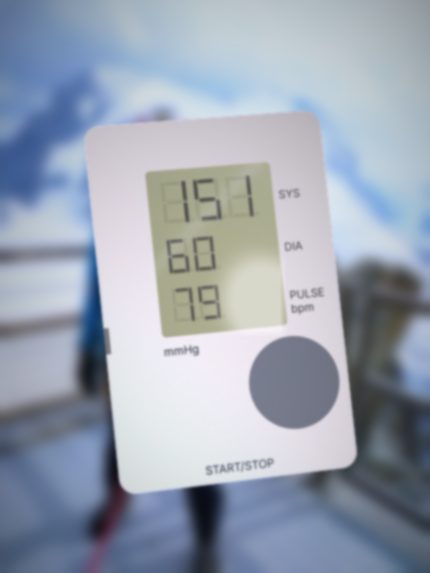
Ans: 60 mmHg
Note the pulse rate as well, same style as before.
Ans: 79 bpm
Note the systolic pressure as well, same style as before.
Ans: 151 mmHg
